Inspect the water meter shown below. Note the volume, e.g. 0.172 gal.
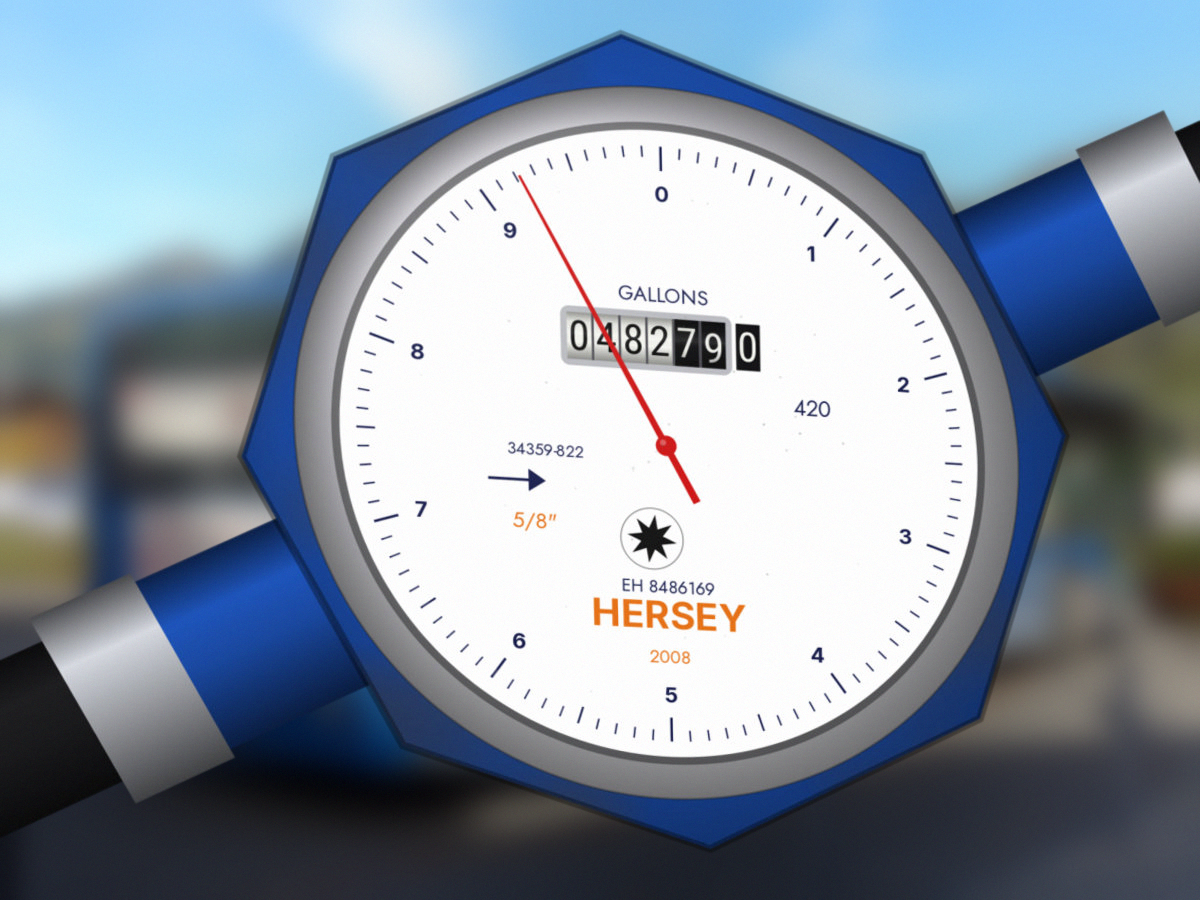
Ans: 482789.2 gal
